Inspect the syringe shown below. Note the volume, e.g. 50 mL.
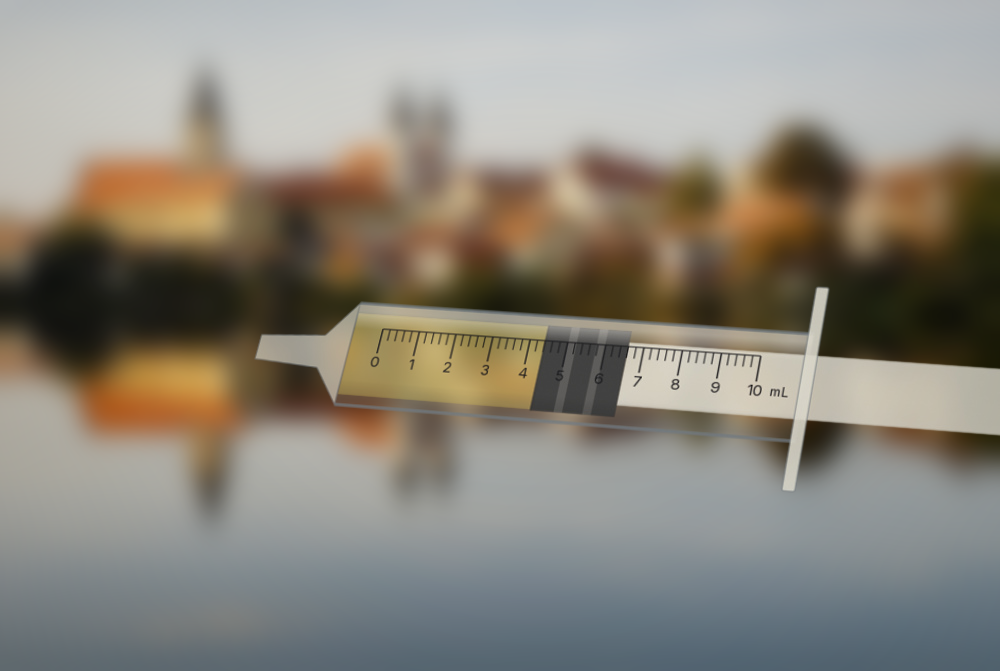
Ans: 4.4 mL
